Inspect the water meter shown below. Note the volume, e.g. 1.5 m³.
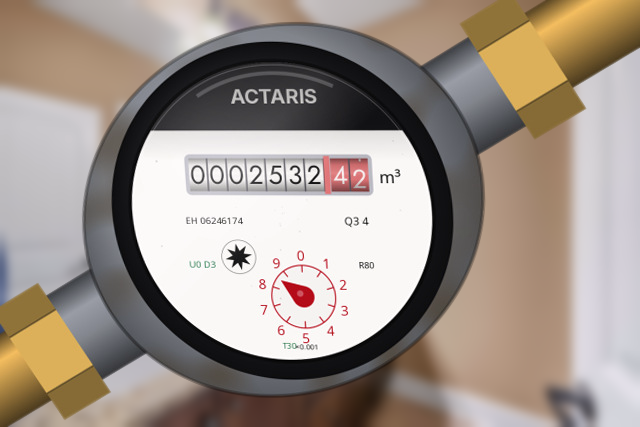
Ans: 2532.418 m³
